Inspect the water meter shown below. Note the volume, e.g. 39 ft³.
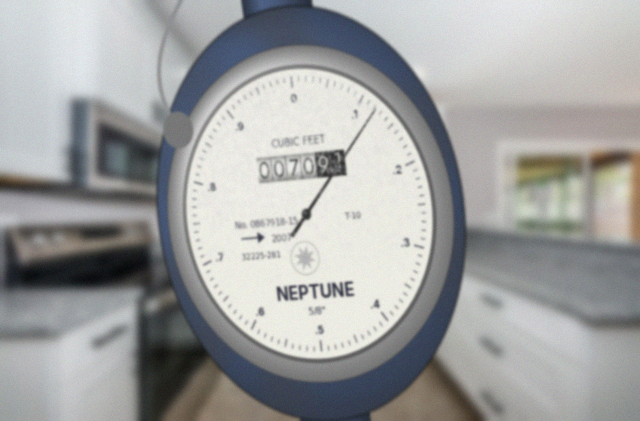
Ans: 7091.12 ft³
